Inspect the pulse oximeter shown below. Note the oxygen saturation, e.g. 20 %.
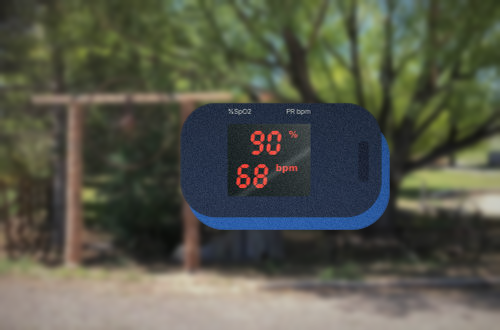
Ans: 90 %
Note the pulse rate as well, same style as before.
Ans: 68 bpm
